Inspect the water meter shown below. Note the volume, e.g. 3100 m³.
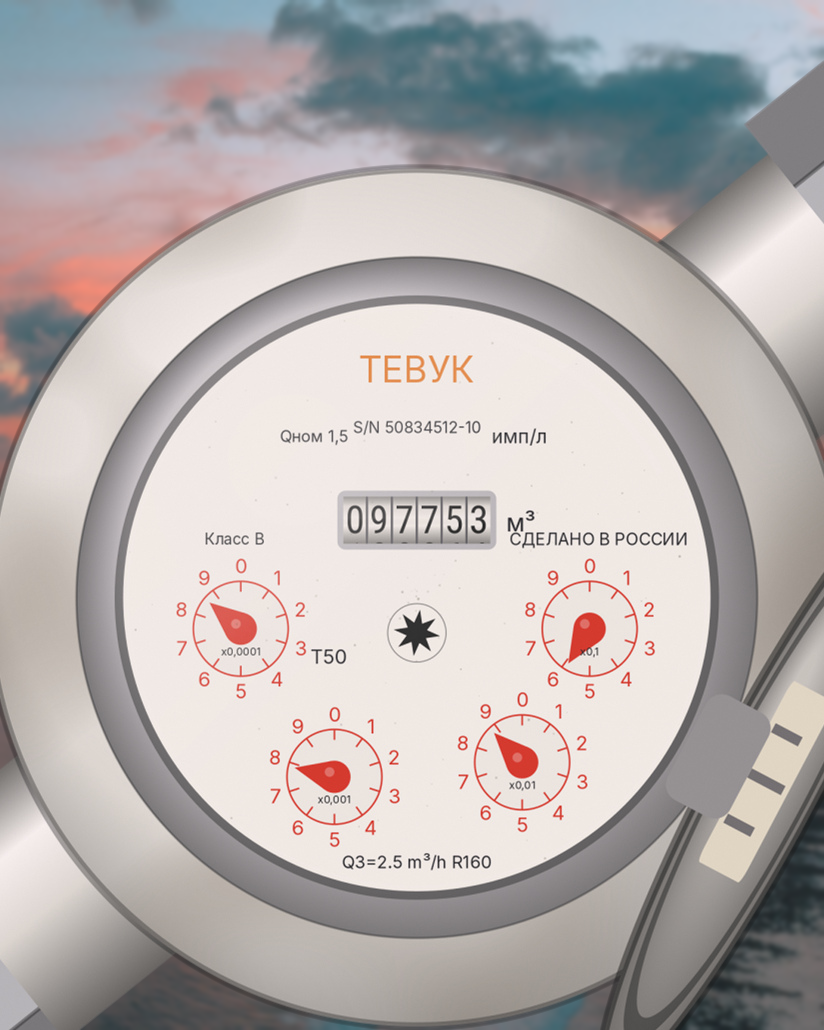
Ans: 97753.5878 m³
